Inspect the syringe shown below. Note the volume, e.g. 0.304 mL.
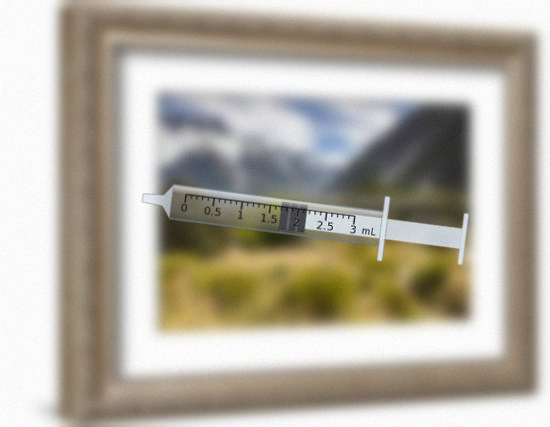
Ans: 1.7 mL
